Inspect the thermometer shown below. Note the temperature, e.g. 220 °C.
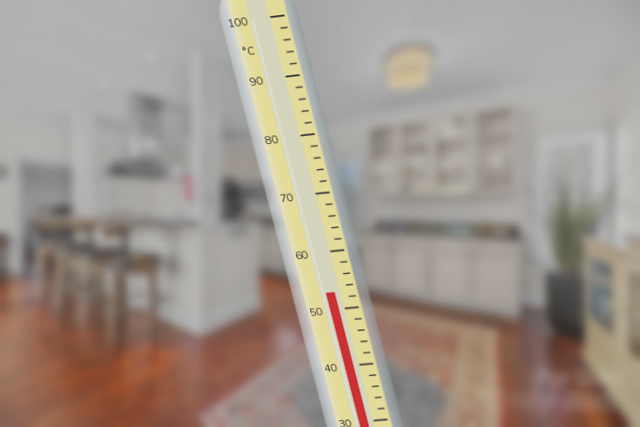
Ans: 53 °C
